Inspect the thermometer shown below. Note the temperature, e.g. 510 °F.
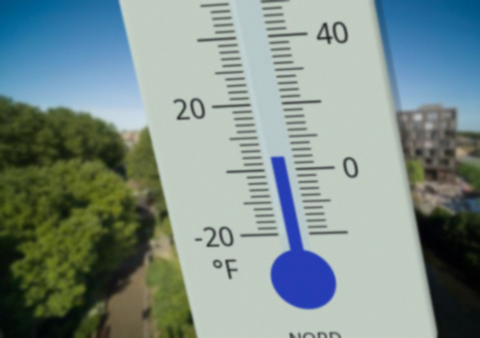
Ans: 4 °F
